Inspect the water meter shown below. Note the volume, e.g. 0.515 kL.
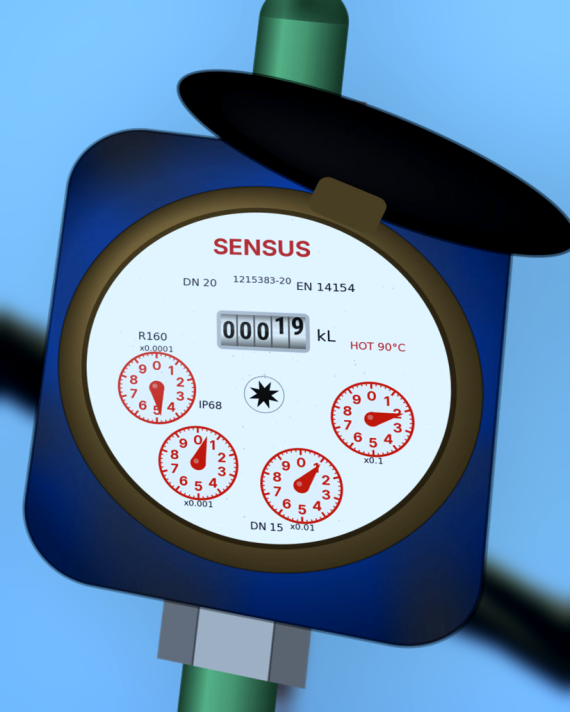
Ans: 19.2104 kL
